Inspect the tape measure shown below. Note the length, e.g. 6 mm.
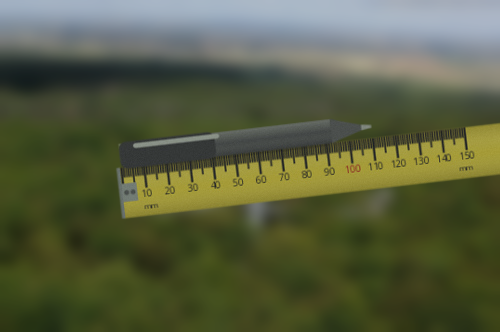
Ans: 110 mm
